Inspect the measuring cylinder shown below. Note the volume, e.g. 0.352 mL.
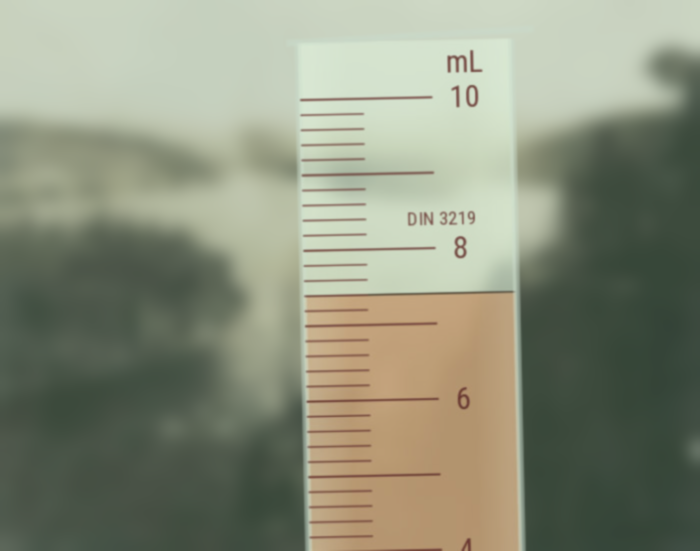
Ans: 7.4 mL
